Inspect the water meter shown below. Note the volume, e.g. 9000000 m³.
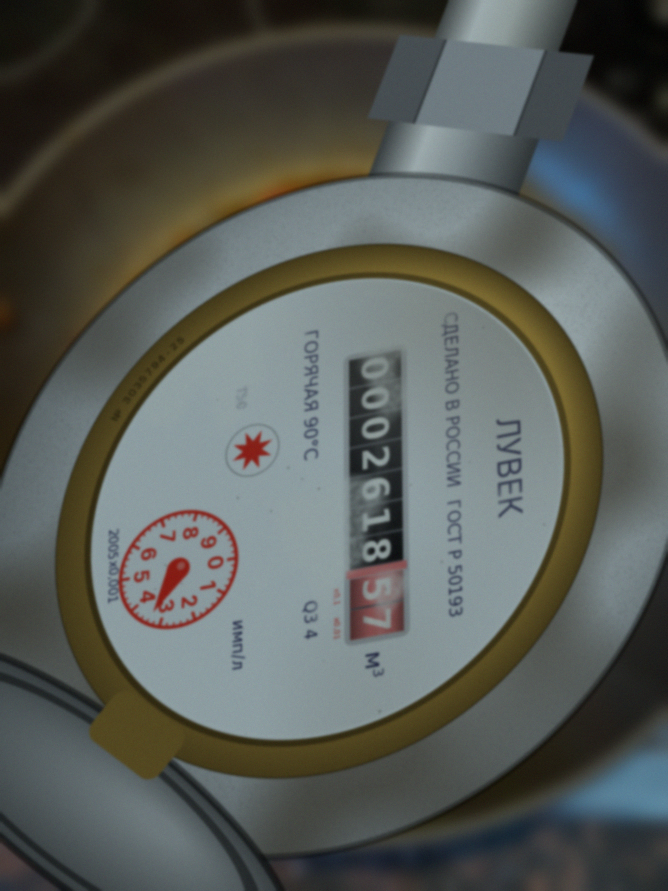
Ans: 2618.573 m³
